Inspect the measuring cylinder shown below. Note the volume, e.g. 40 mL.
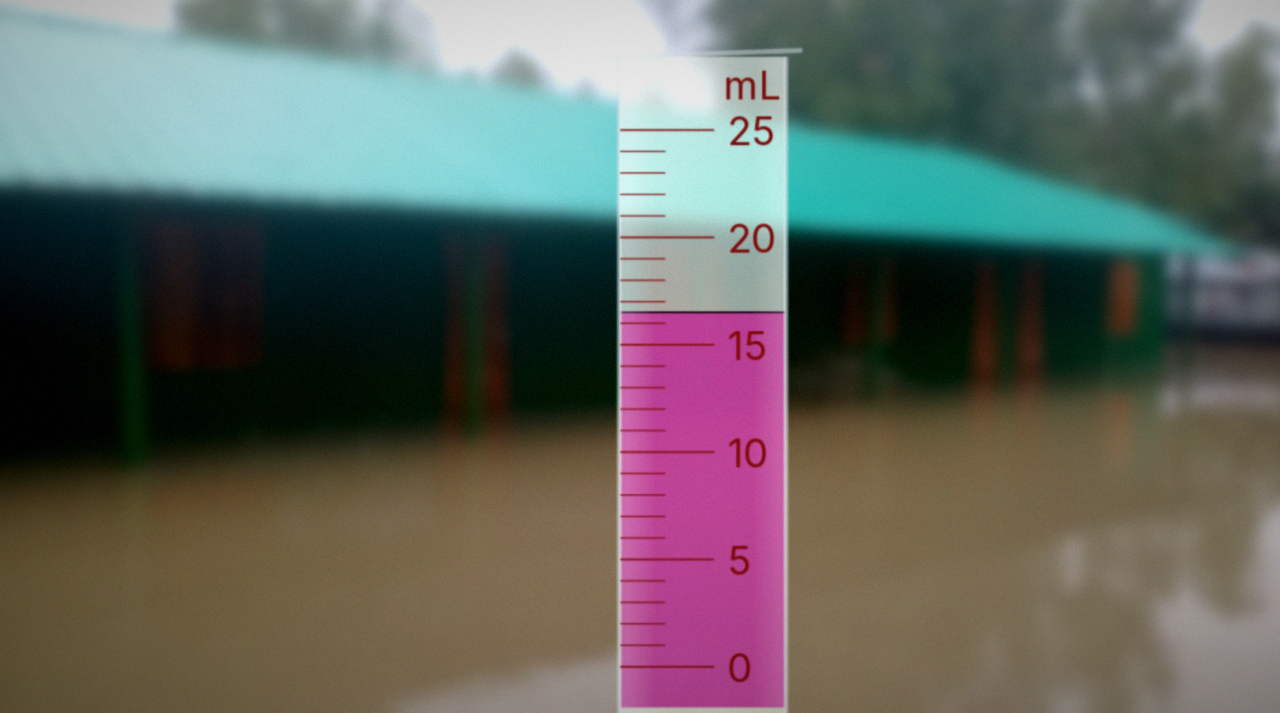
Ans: 16.5 mL
